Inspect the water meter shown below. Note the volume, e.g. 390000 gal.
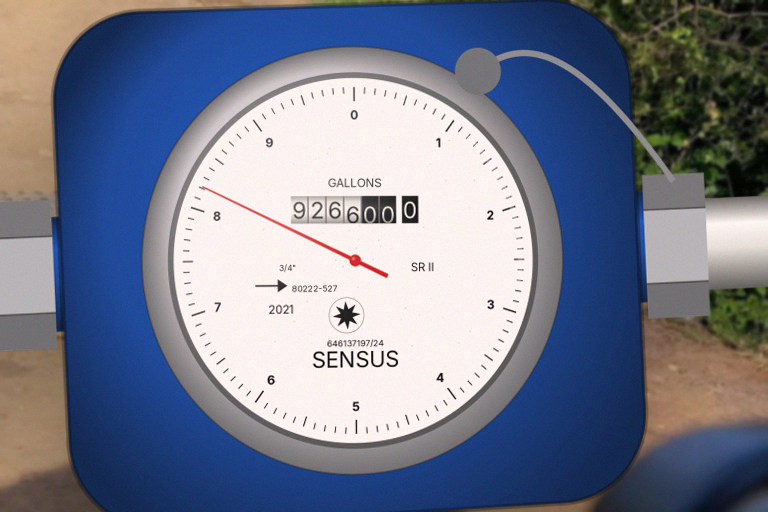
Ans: 9265998.2 gal
